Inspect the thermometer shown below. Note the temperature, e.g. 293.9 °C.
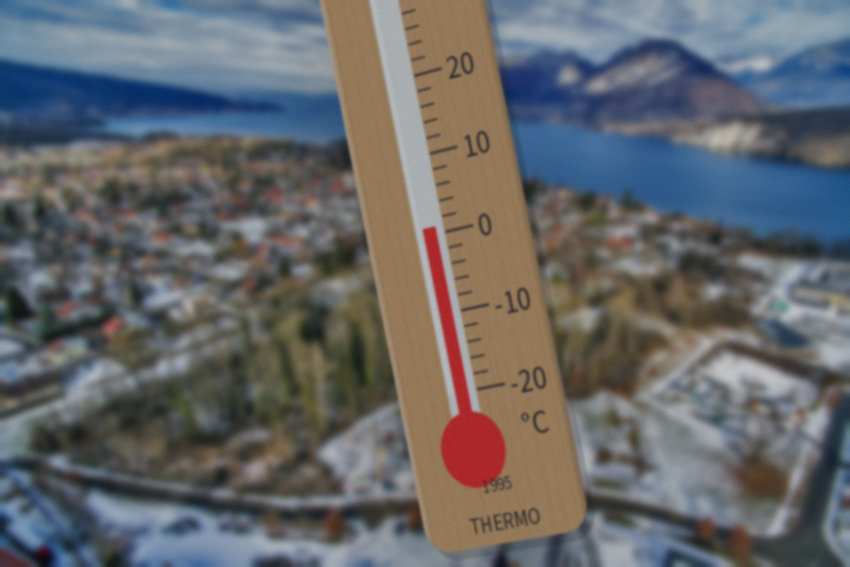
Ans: 1 °C
